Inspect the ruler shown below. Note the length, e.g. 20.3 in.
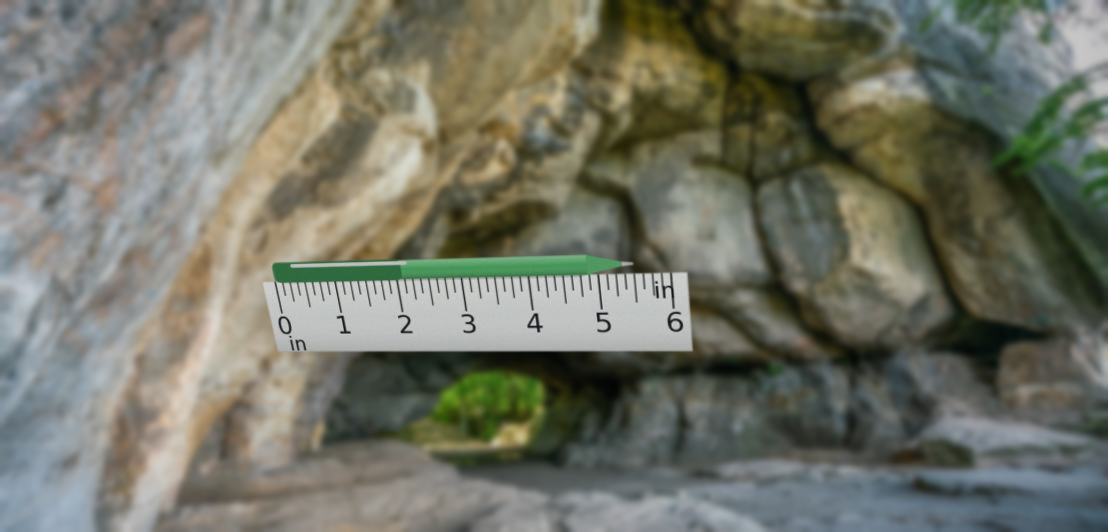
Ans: 5.5 in
